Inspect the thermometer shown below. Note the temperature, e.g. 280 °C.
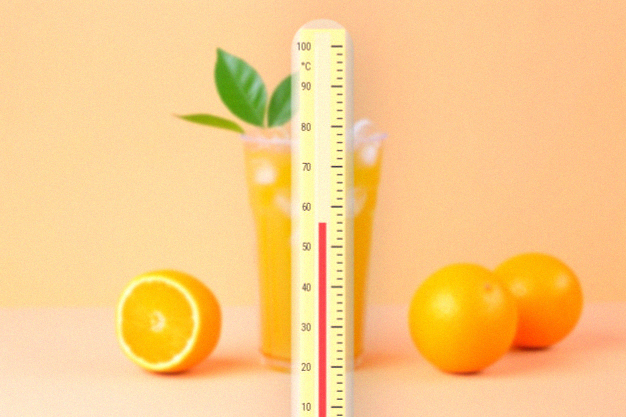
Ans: 56 °C
